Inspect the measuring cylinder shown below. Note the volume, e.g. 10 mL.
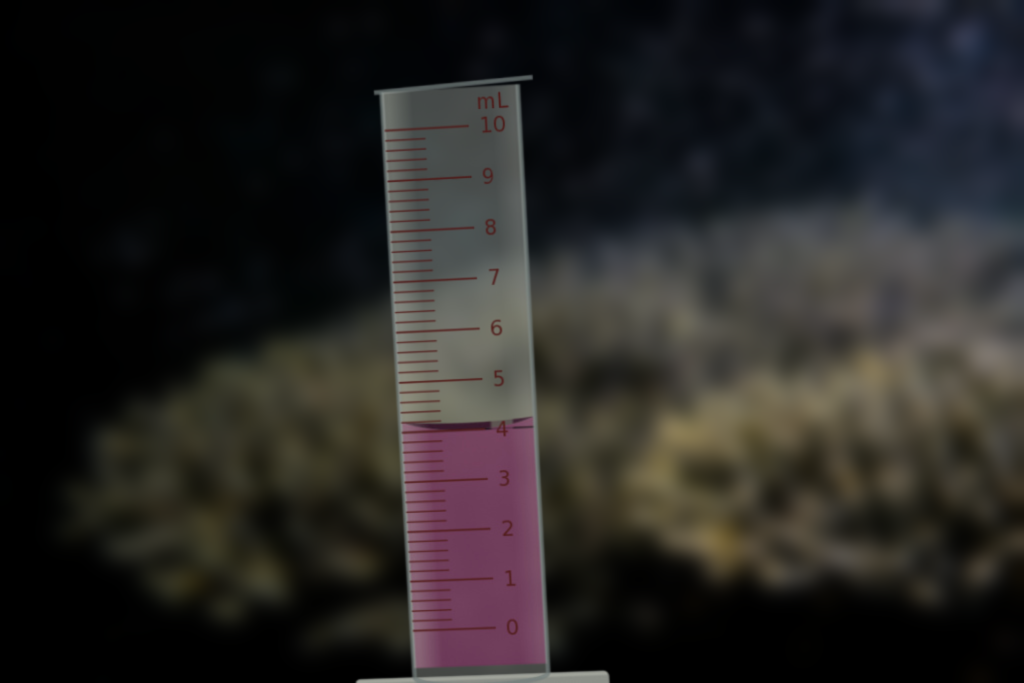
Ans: 4 mL
